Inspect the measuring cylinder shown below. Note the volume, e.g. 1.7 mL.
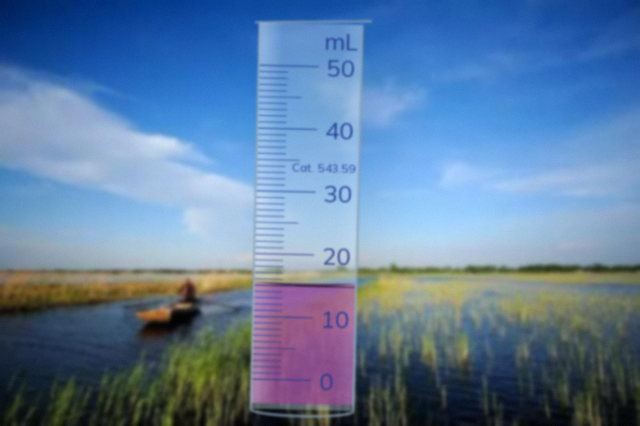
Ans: 15 mL
